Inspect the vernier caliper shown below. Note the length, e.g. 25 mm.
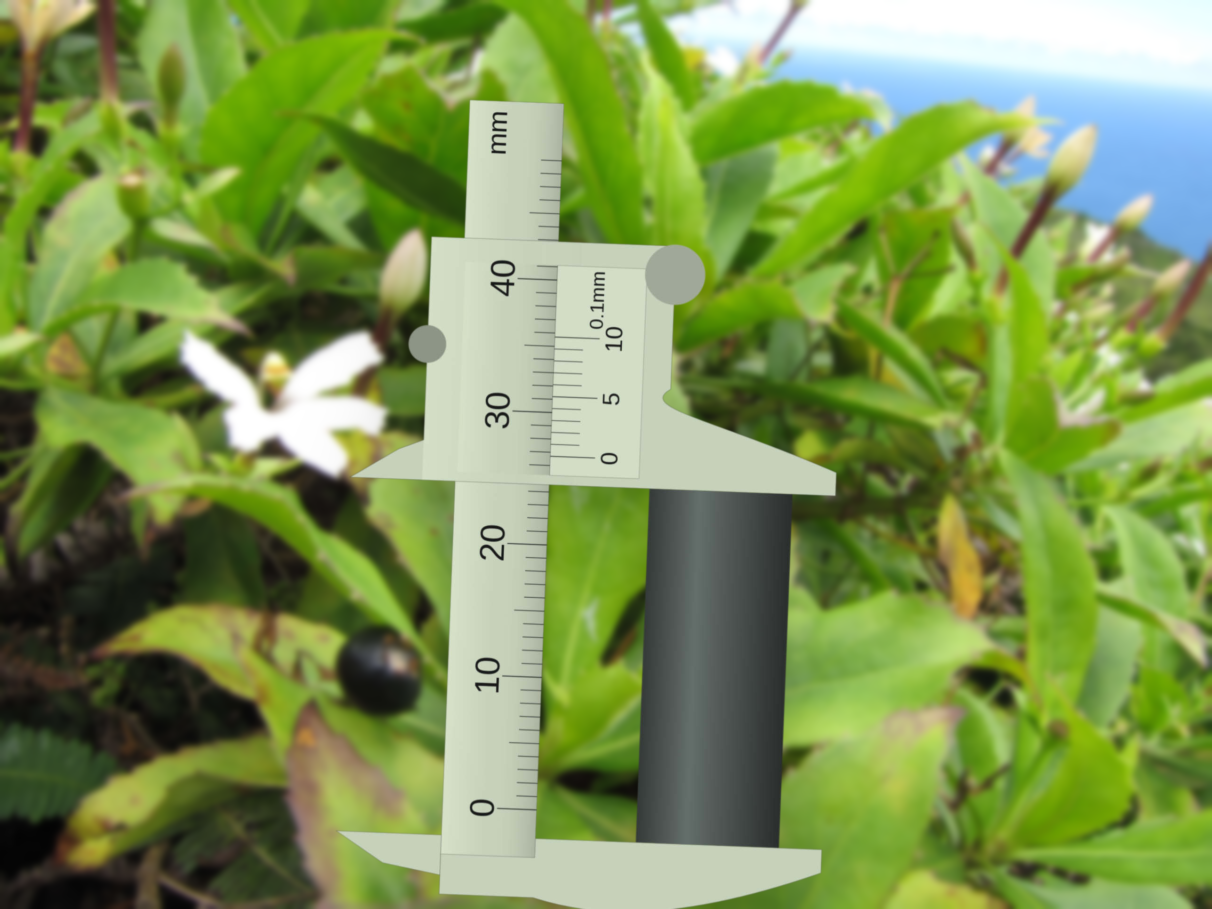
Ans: 26.7 mm
